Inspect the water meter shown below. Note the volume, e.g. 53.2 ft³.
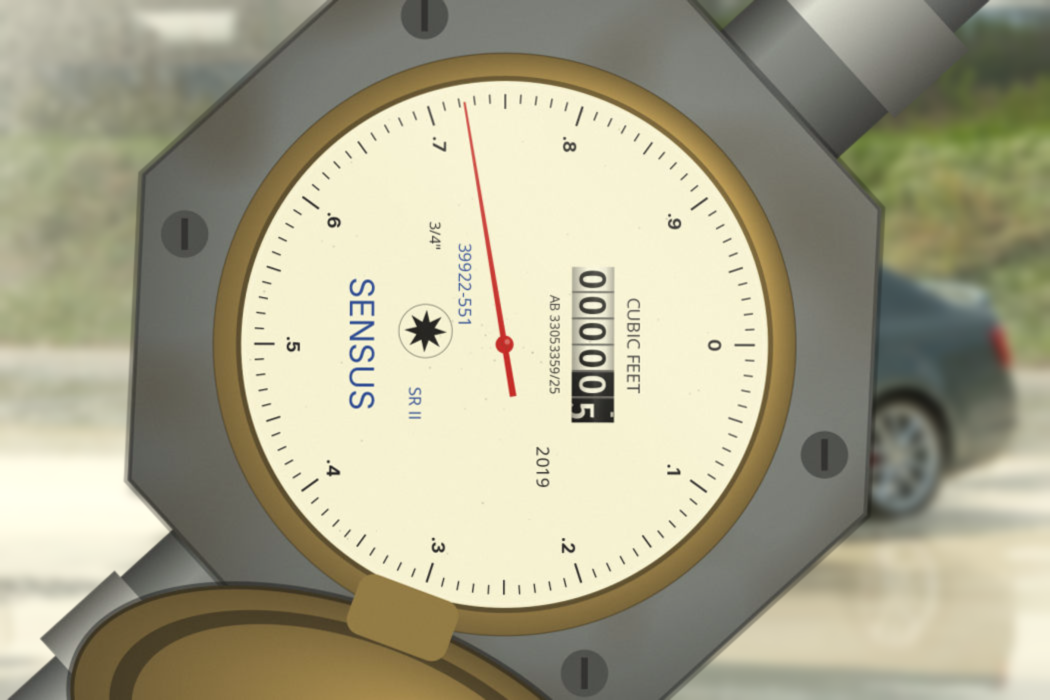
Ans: 4.72 ft³
